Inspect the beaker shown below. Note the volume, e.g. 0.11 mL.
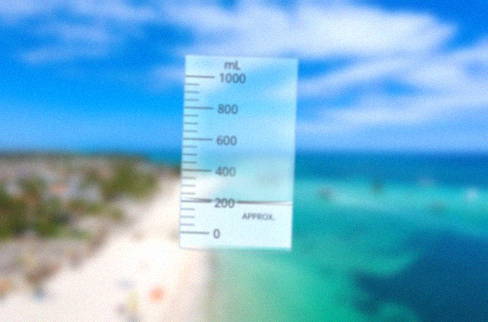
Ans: 200 mL
